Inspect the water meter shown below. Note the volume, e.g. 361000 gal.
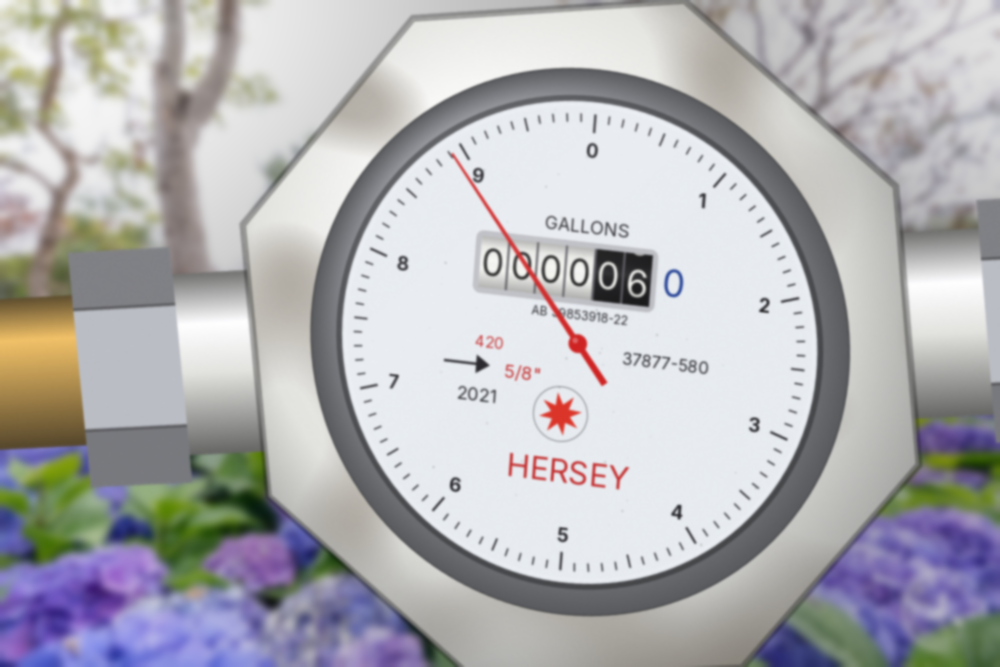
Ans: 58.9 gal
